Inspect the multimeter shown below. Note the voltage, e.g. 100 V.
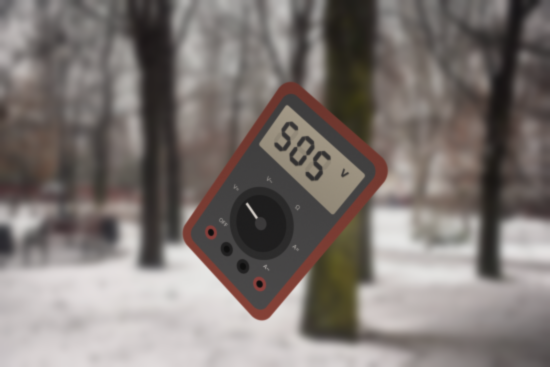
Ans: 505 V
